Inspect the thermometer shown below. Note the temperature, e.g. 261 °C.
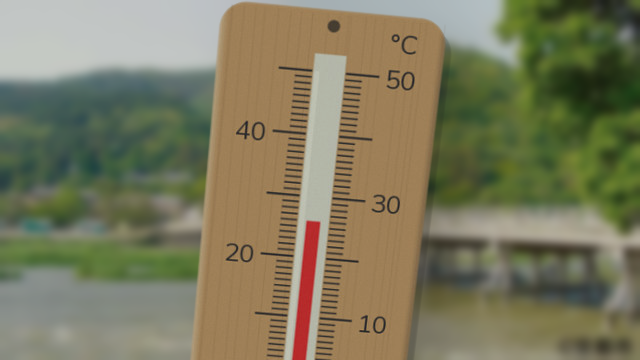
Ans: 26 °C
